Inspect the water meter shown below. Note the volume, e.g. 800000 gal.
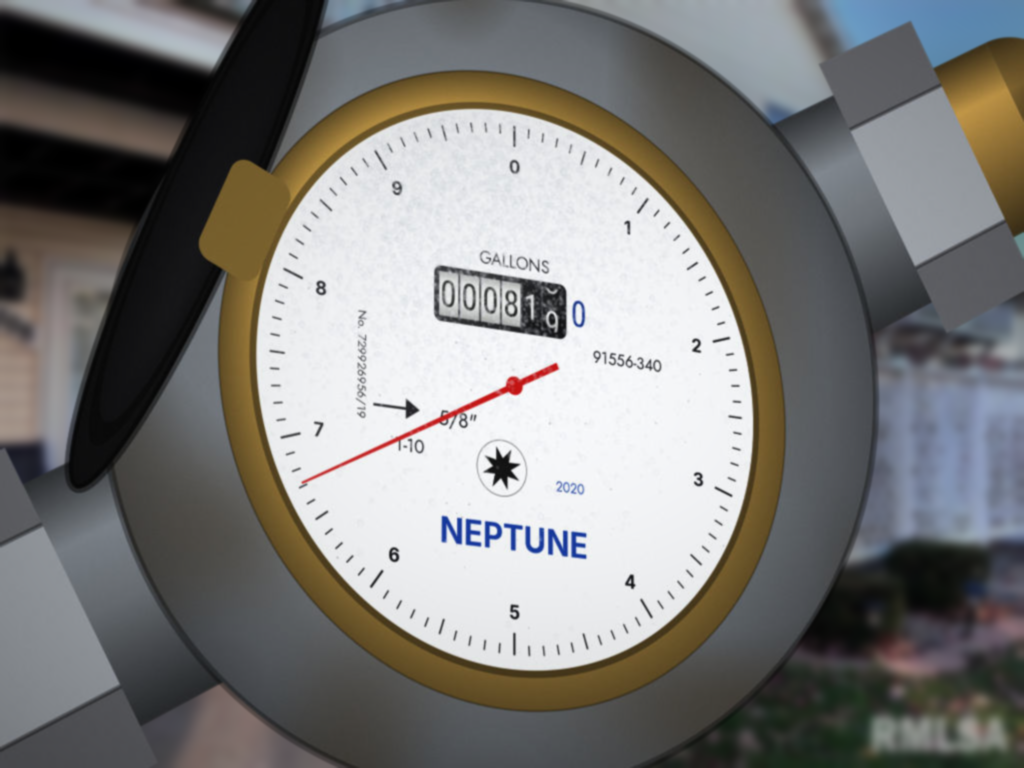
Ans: 8186.7 gal
